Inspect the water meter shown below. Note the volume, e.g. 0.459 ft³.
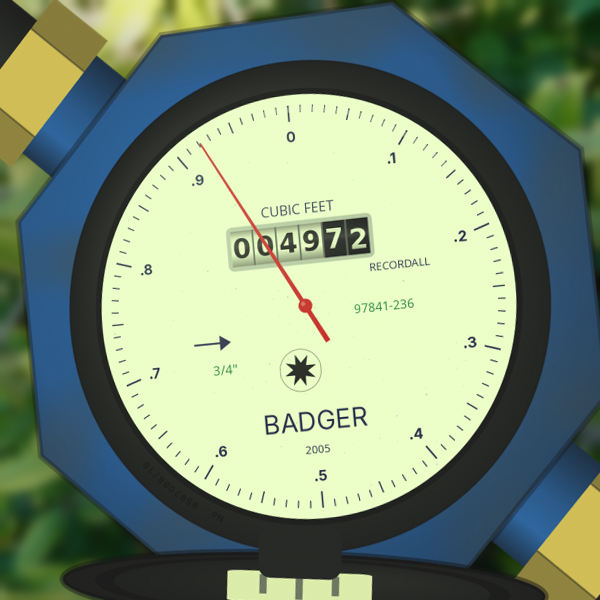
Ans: 4971.92 ft³
